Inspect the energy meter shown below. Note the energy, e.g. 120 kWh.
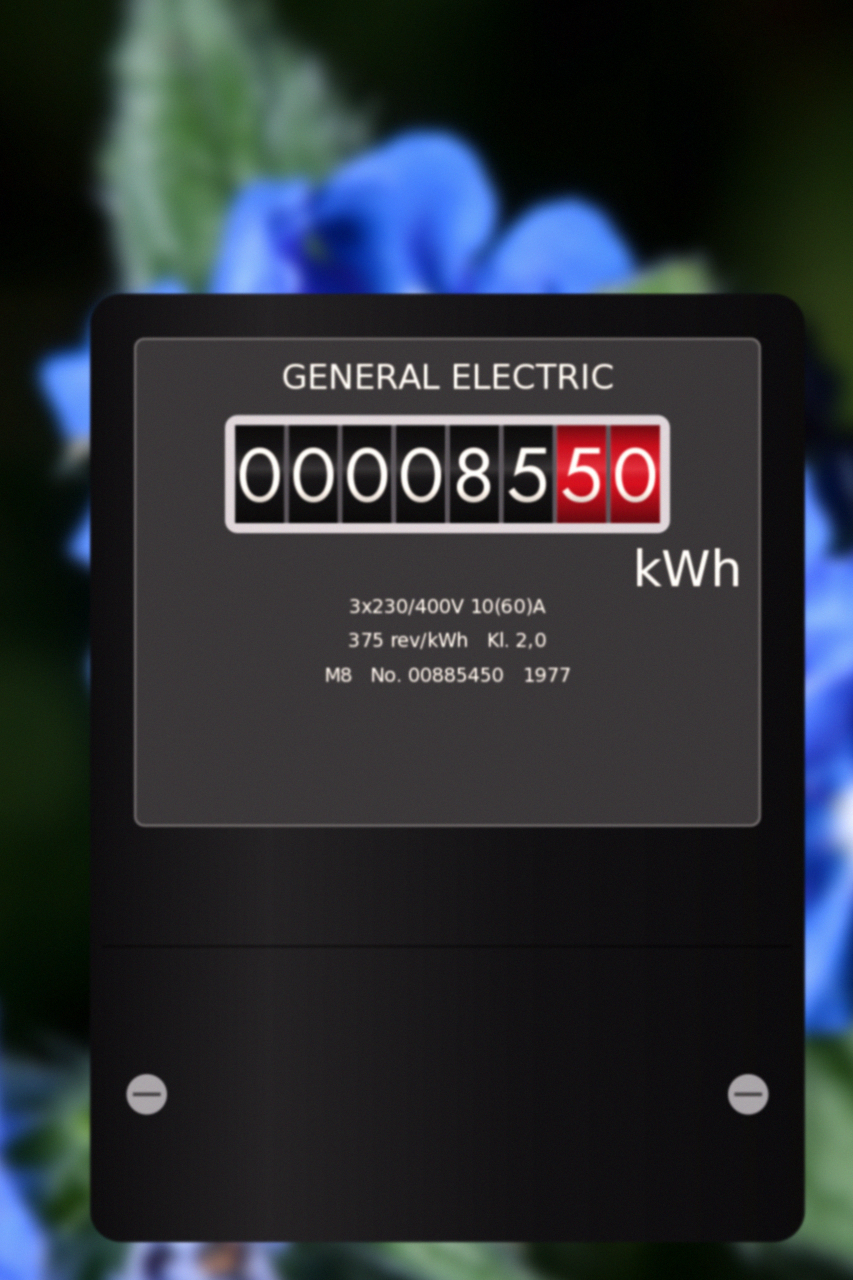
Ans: 85.50 kWh
